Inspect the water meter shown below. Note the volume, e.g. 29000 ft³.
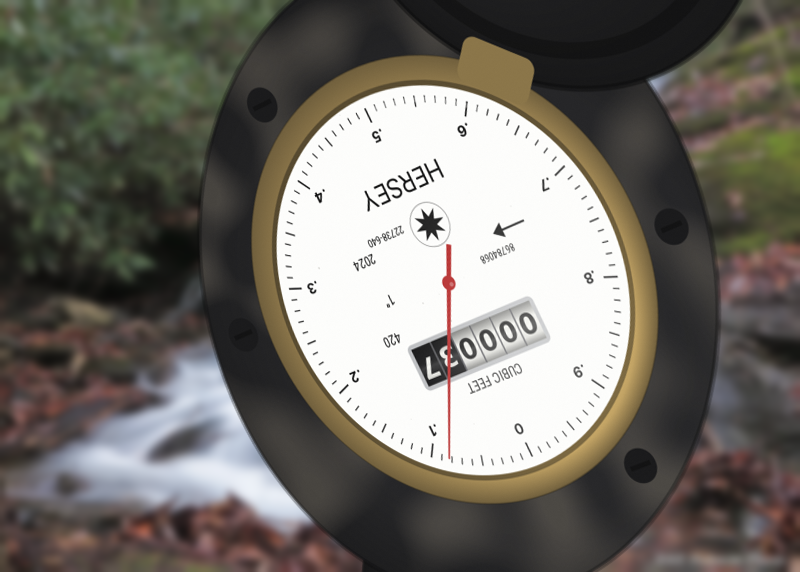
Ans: 37.08 ft³
